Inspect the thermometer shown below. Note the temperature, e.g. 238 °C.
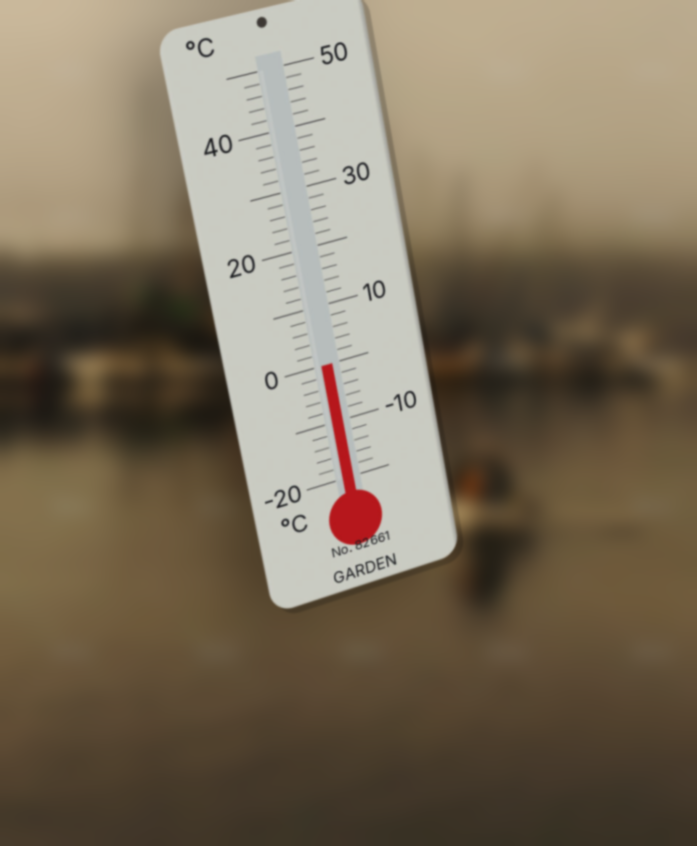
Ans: 0 °C
